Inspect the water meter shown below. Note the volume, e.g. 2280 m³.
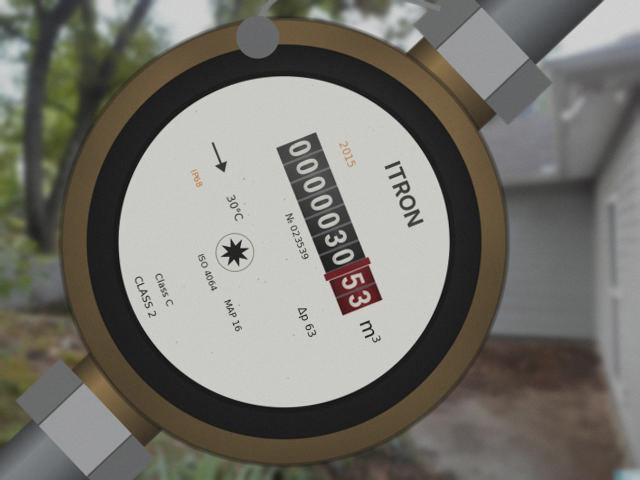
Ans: 30.53 m³
